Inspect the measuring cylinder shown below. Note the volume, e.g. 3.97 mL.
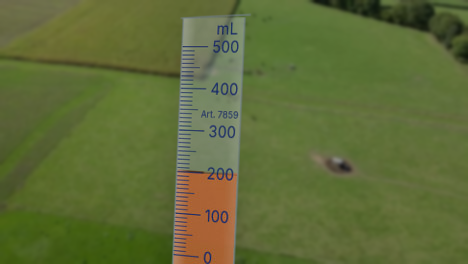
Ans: 200 mL
